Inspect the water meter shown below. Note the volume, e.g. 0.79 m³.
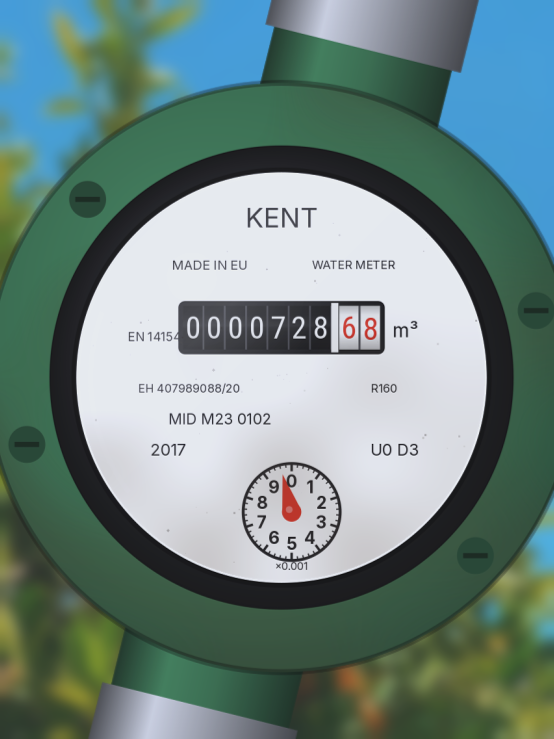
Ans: 728.679 m³
